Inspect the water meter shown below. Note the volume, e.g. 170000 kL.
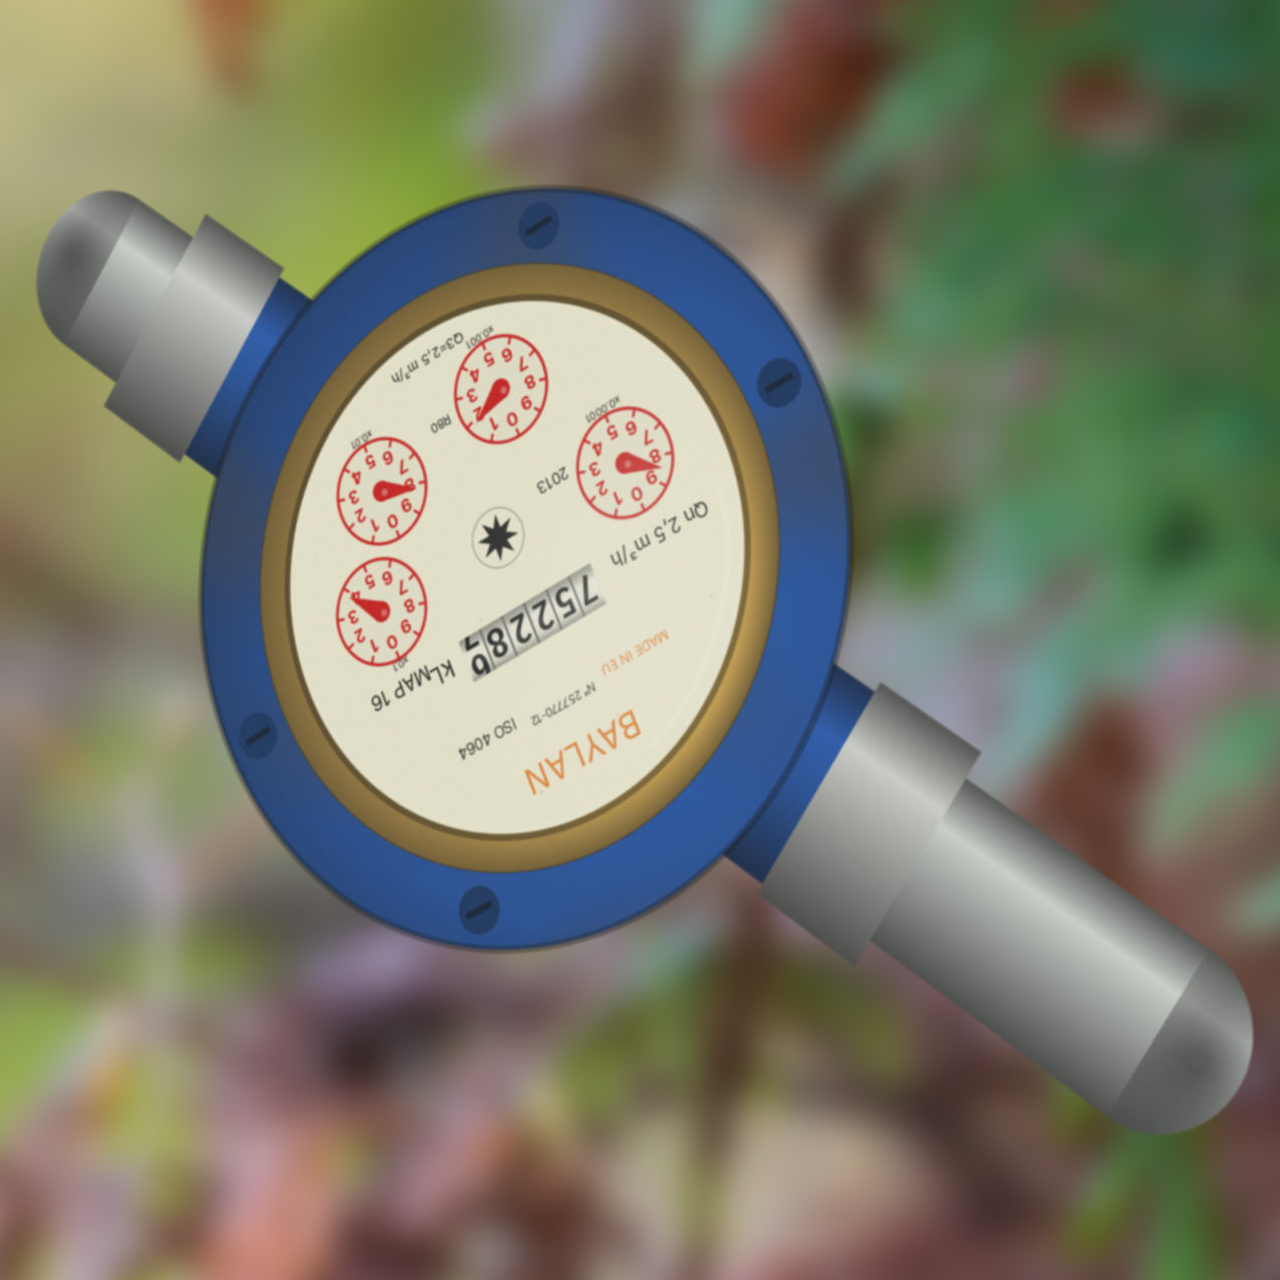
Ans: 752286.3818 kL
